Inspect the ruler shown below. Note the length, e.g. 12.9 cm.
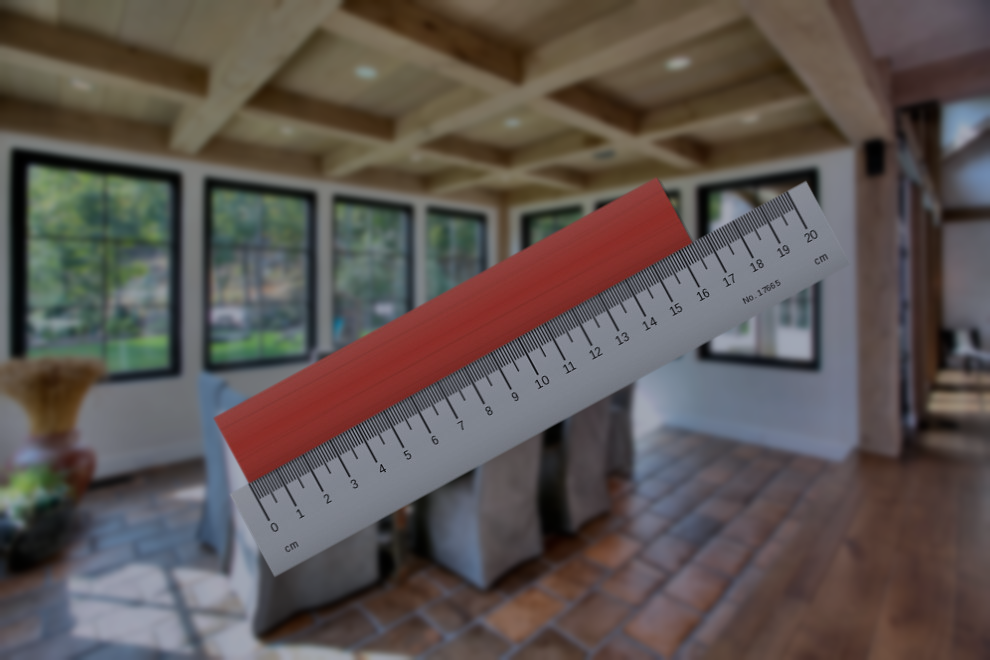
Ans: 16.5 cm
